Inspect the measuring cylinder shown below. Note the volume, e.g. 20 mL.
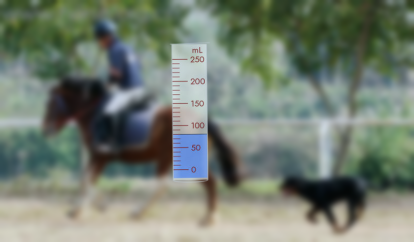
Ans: 80 mL
